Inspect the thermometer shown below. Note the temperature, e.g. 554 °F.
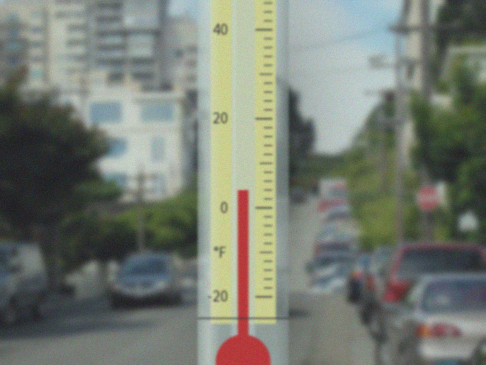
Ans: 4 °F
